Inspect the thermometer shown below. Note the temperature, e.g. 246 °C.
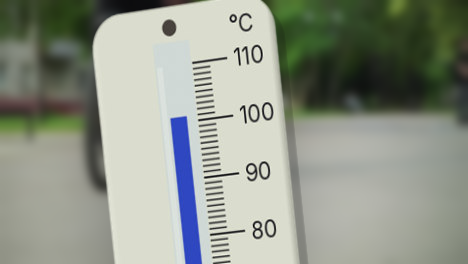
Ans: 101 °C
